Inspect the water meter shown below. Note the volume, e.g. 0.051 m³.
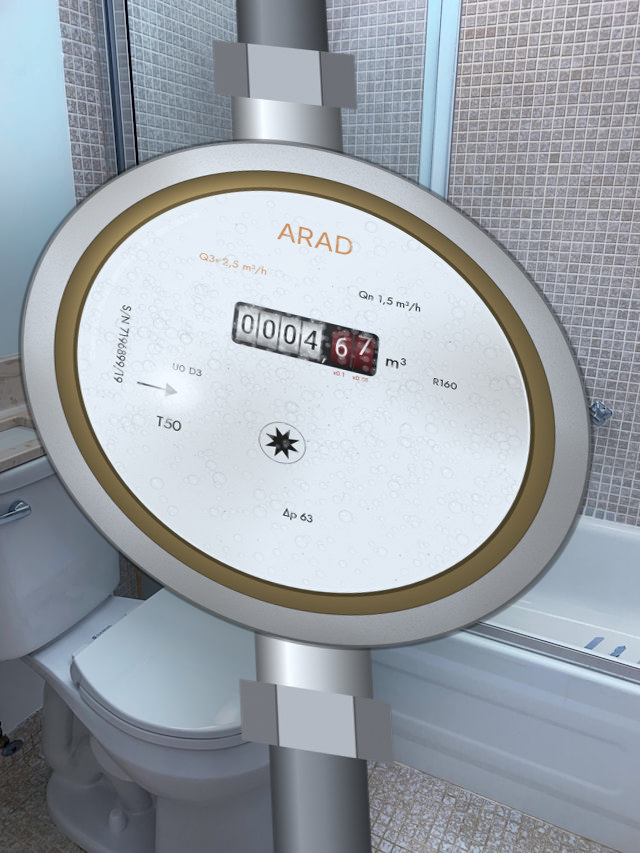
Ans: 4.67 m³
